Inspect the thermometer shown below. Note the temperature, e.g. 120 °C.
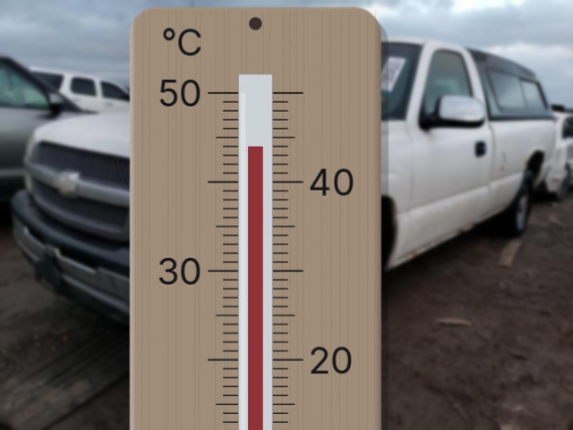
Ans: 44 °C
